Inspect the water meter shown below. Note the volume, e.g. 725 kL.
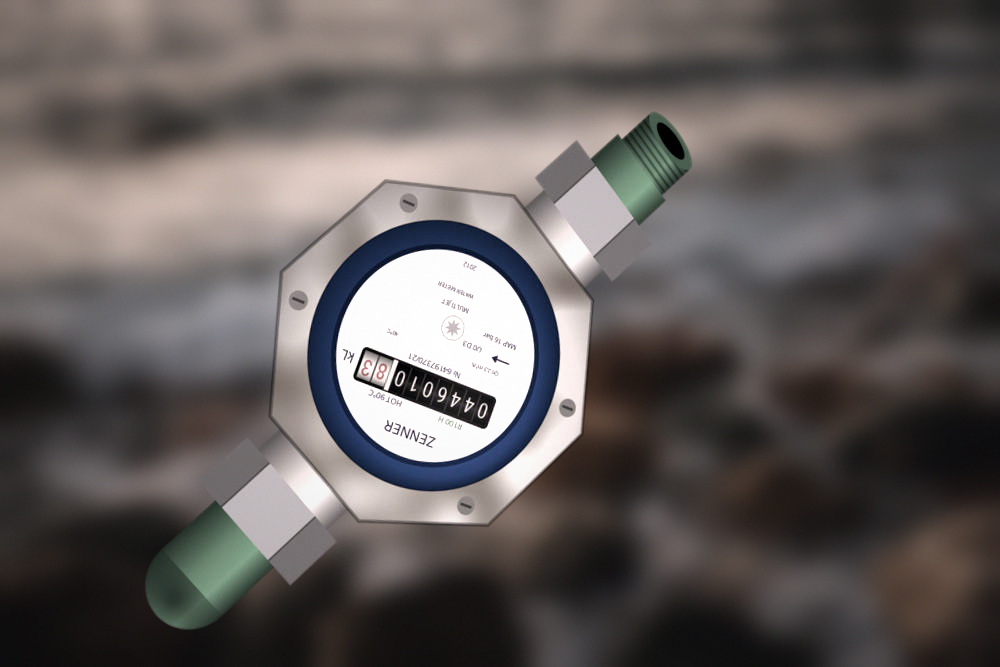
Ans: 446010.83 kL
